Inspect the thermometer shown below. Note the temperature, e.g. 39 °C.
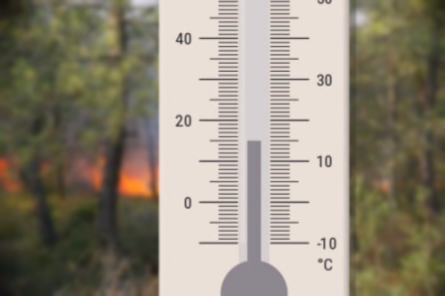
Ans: 15 °C
